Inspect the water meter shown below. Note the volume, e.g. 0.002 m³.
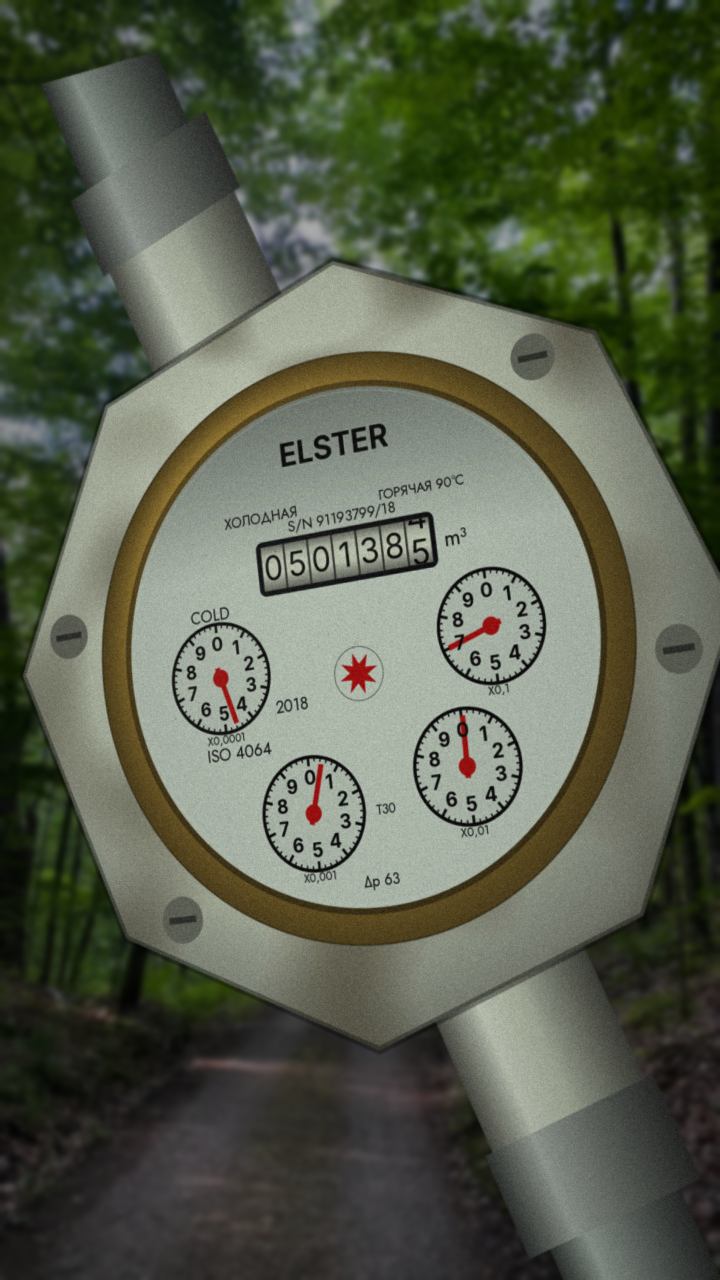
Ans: 501384.7004 m³
